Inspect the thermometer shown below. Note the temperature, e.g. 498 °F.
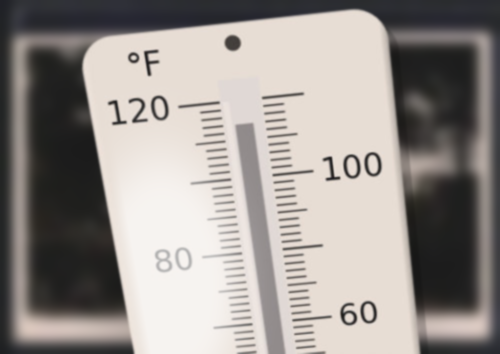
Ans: 114 °F
